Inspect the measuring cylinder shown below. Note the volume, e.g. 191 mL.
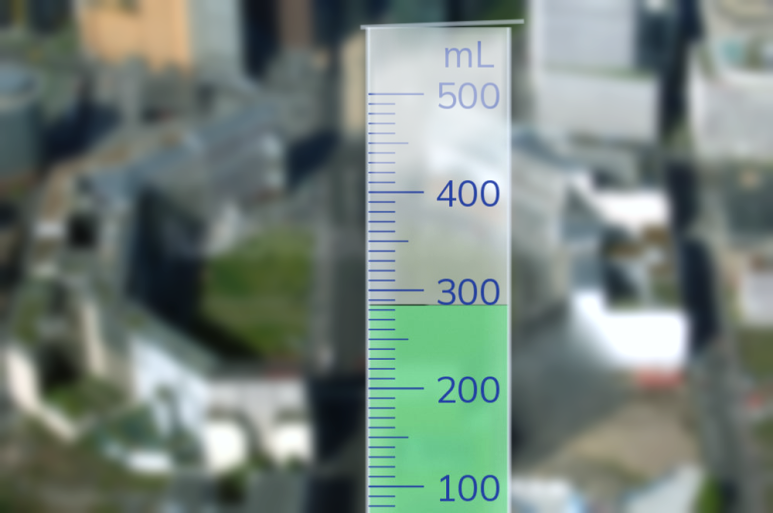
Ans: 285 mL
